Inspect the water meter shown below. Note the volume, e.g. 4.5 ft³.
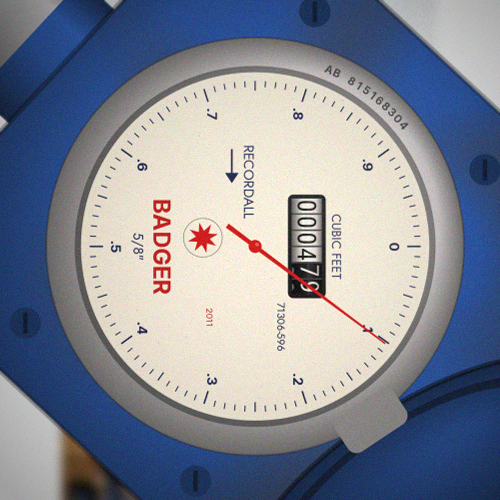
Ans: 479.10 ft³
